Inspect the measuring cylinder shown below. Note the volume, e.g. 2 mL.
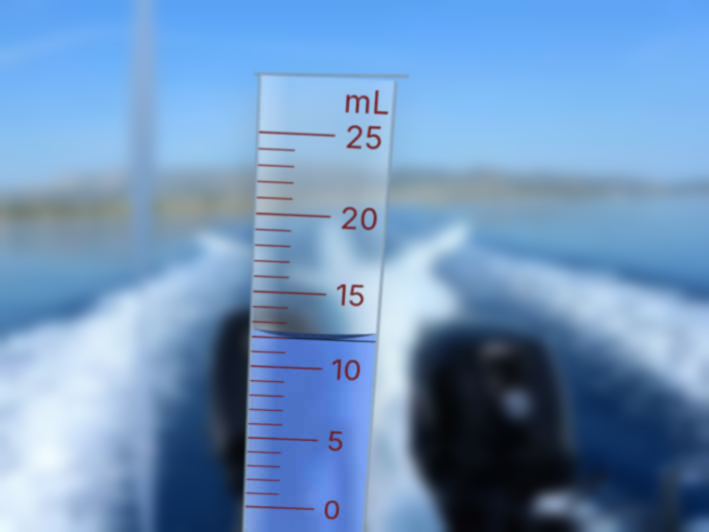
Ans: 12 mL
